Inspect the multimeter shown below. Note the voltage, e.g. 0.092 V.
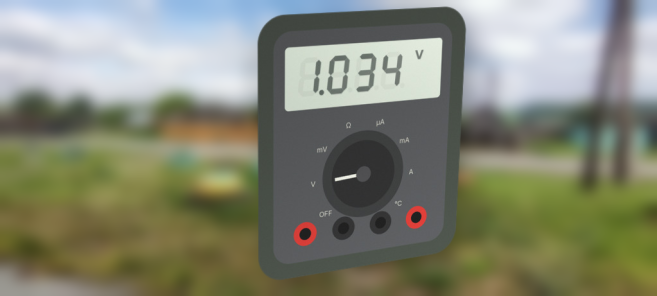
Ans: 1.034 V
